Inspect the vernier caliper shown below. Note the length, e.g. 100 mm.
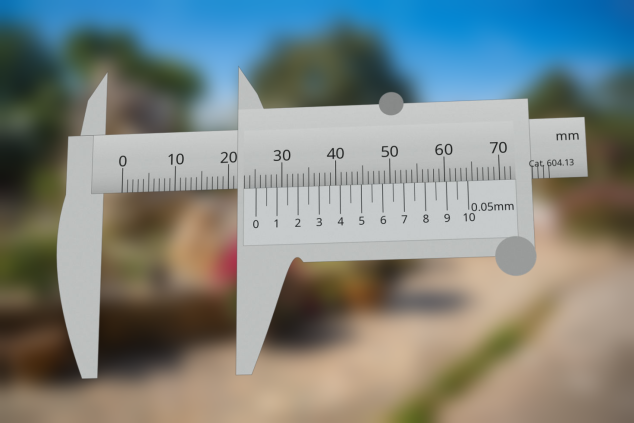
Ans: 25.2 mm
